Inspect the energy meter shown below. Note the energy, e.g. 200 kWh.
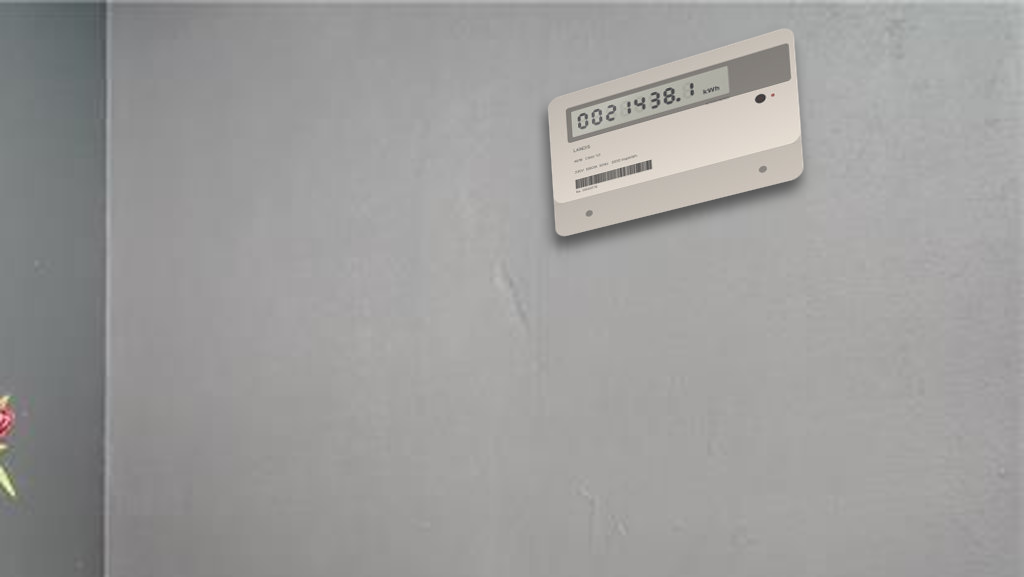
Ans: 21438.1 kWh
